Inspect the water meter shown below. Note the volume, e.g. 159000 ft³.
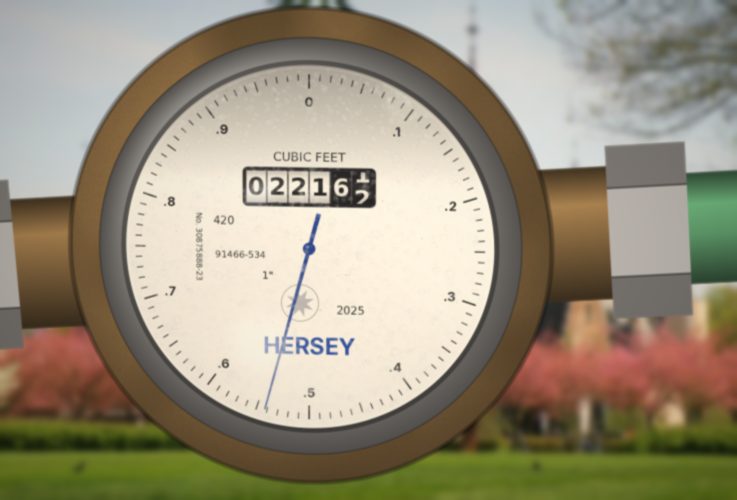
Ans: 22161.54 ft³
